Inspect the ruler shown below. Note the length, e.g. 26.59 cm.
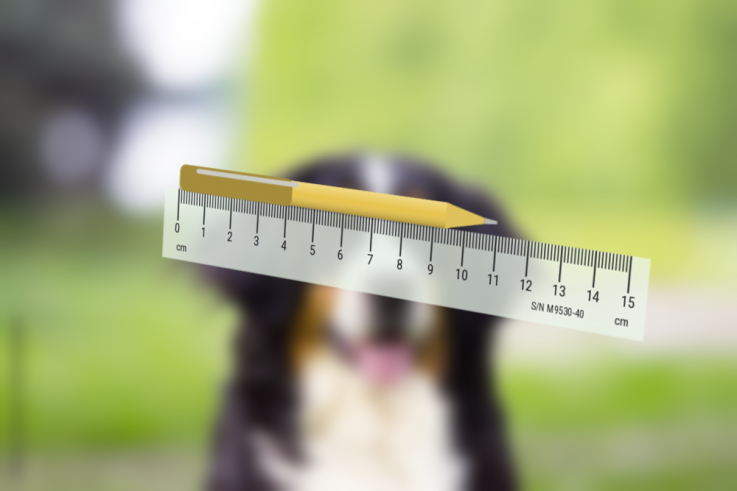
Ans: 11 cm
